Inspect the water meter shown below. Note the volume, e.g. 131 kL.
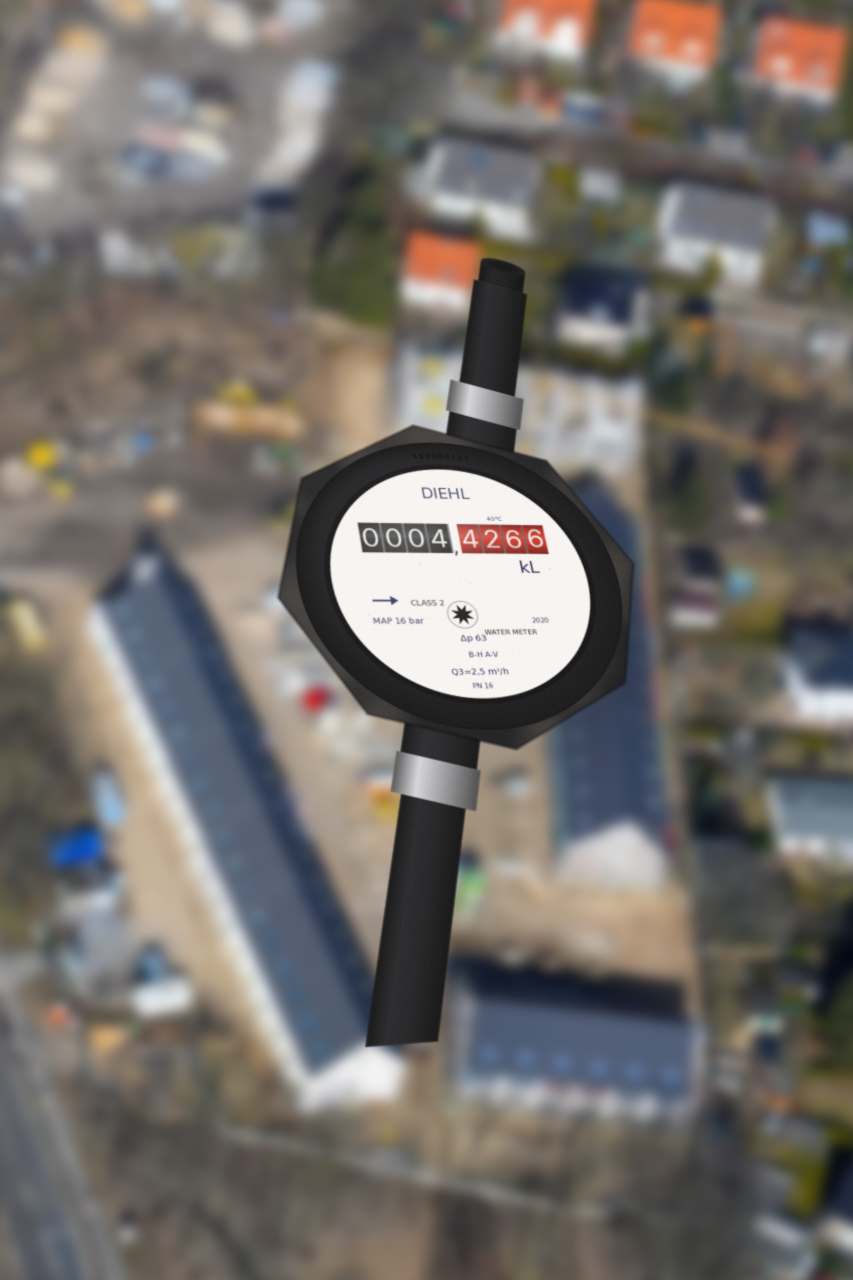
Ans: 4.4266 kL
